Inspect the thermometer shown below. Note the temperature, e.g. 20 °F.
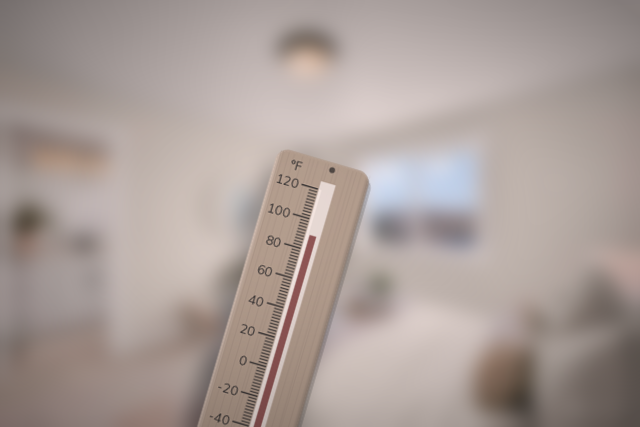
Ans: 90 °F
